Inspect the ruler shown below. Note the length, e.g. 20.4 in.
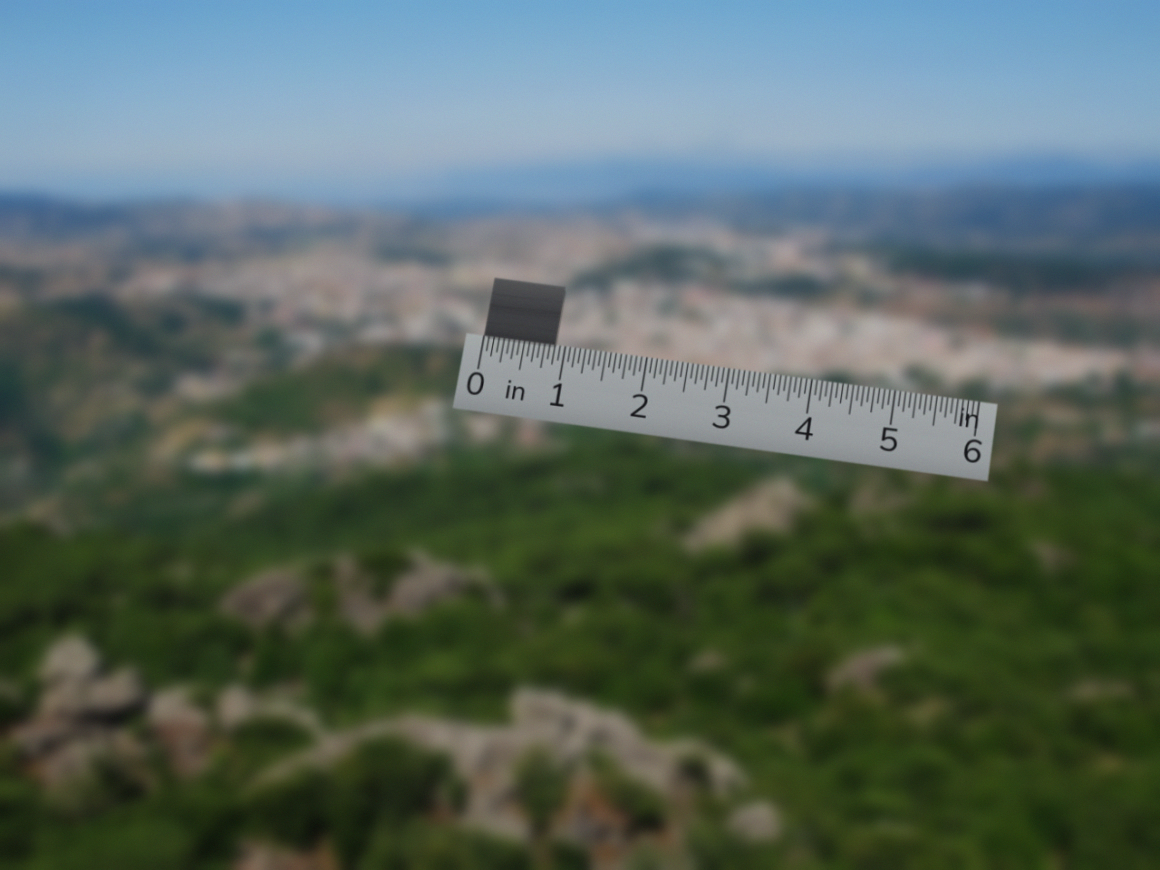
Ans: 0.875 in
